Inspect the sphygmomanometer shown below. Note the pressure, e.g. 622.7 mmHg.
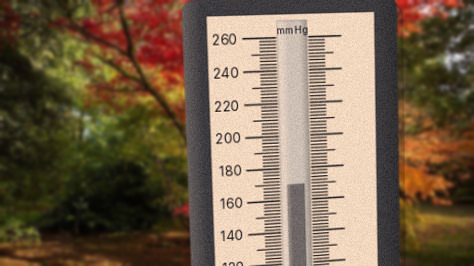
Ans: 170 mmHg
